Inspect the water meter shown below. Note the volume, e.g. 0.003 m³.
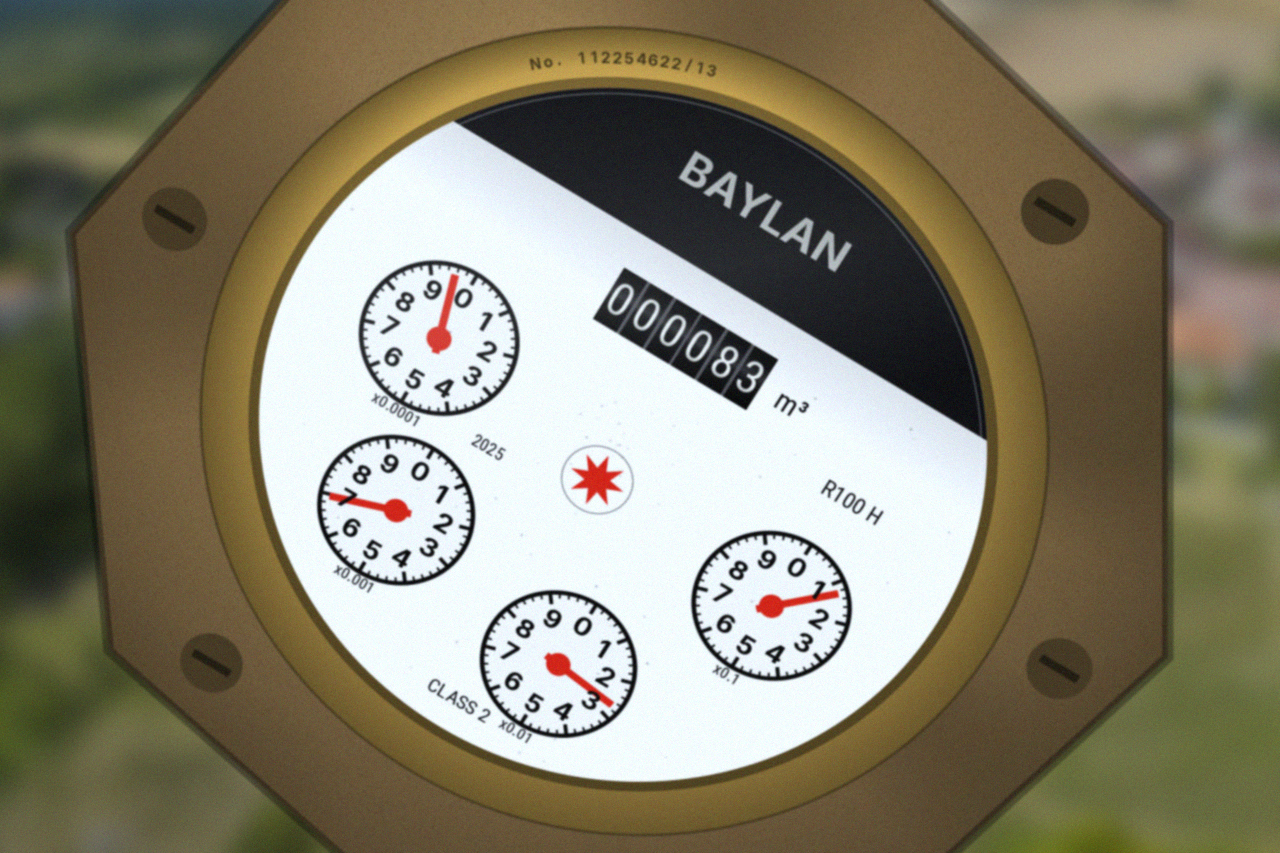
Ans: 83.1269 m³
